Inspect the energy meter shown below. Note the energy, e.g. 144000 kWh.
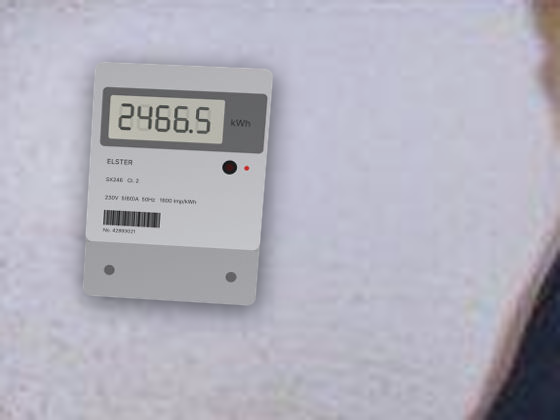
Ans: 2466.5 kWh
